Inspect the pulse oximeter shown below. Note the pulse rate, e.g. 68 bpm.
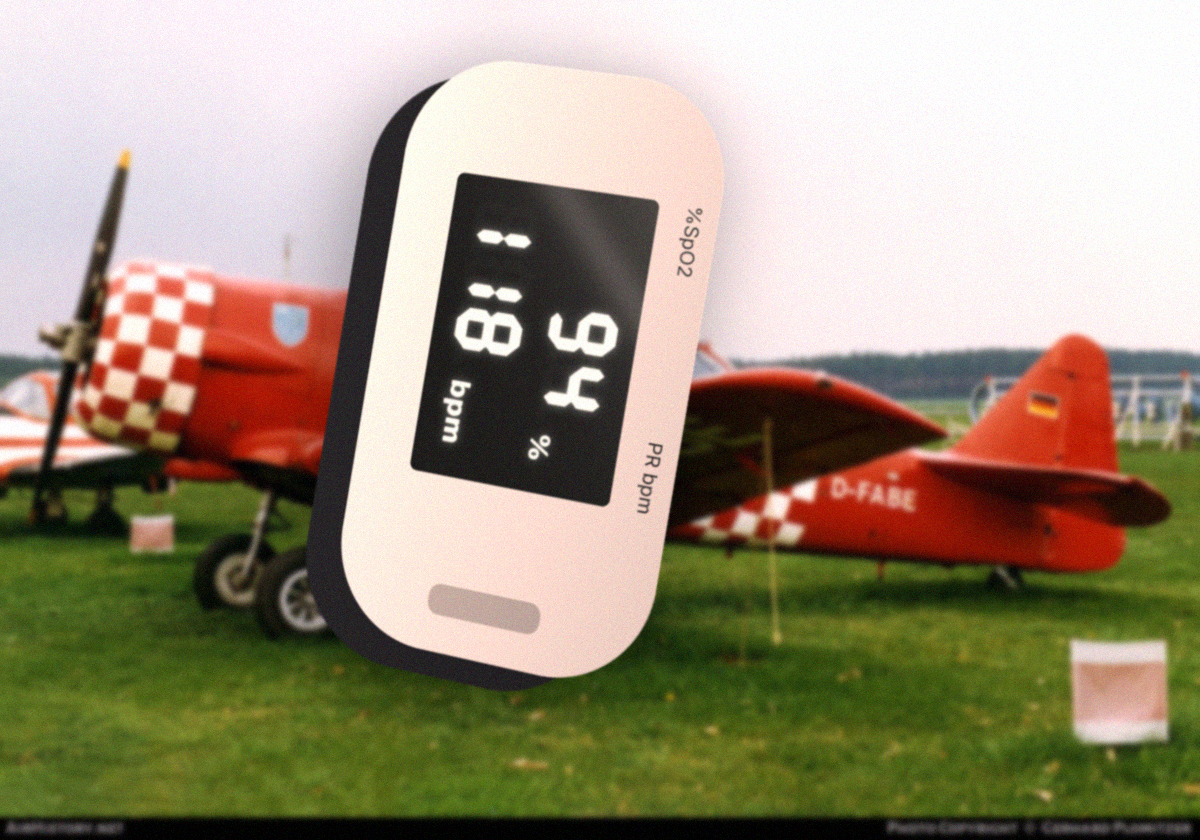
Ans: 118 bpm
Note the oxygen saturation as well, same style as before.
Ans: 94 %
